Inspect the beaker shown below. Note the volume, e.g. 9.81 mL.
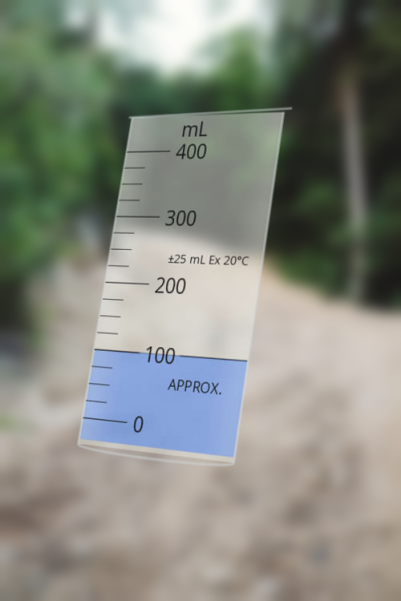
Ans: 100 mL
